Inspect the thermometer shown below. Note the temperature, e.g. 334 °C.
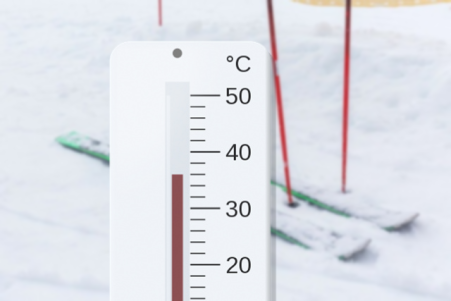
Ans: 36 °C
